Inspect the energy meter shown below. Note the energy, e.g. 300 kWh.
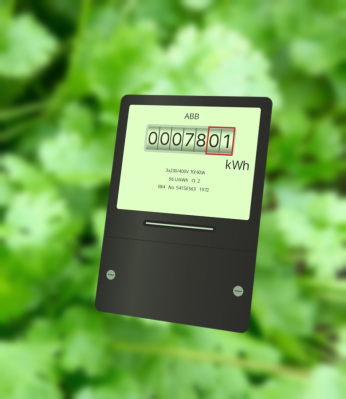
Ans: 78.01 kWh
